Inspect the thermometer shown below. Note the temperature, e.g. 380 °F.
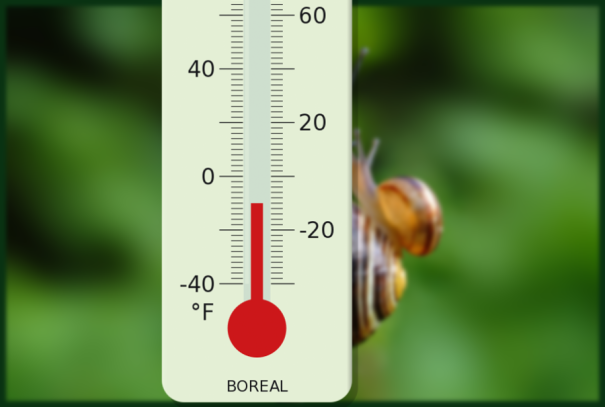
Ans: -10 °F
